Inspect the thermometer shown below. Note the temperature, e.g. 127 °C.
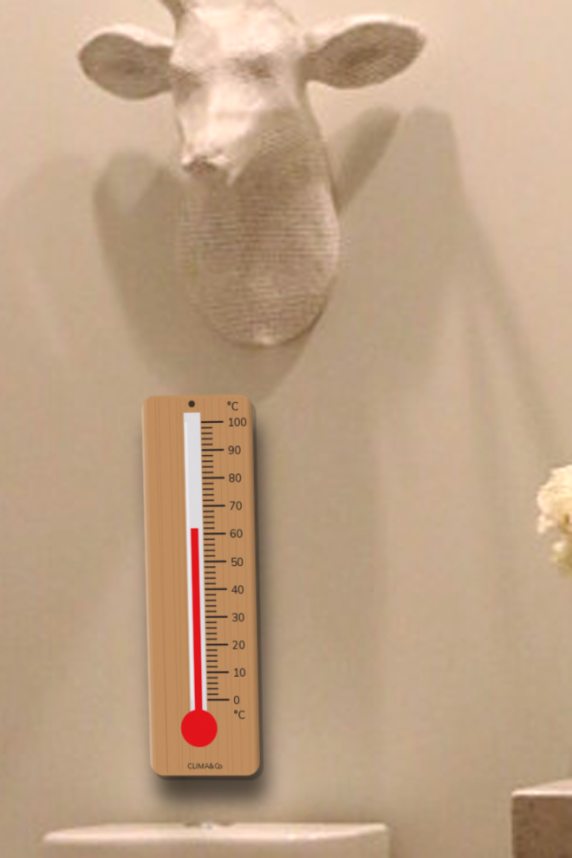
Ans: 62 °C
